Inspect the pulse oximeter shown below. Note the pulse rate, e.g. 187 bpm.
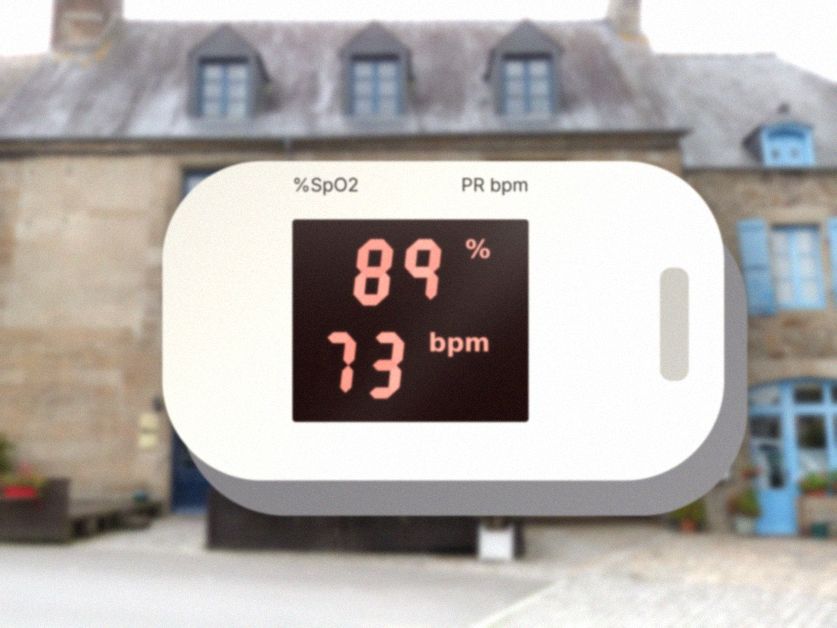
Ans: 73 bpm
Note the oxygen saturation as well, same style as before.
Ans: 89 %
